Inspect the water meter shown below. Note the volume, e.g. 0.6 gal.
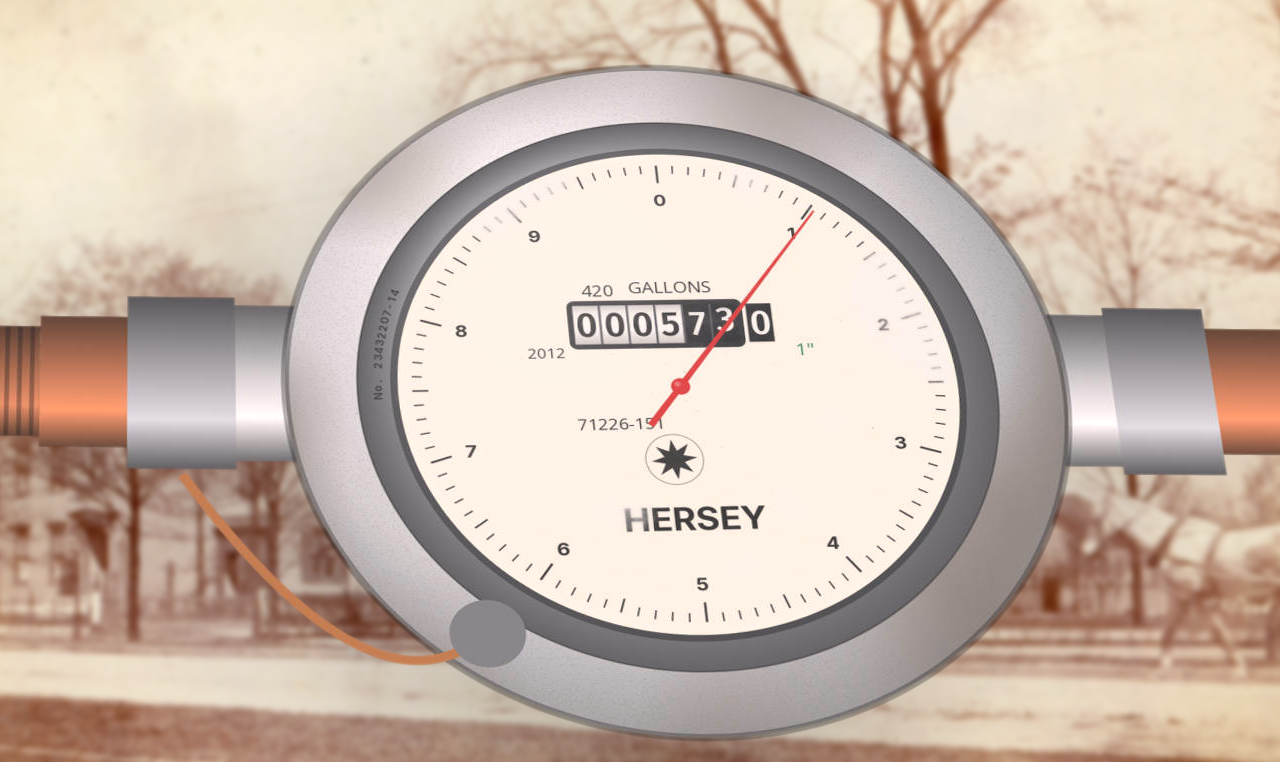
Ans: 5731.0 gal
